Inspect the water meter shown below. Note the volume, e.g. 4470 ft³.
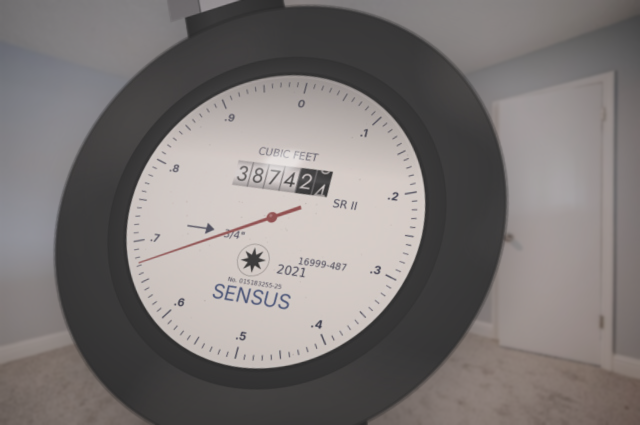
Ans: 387423.67 ft³
